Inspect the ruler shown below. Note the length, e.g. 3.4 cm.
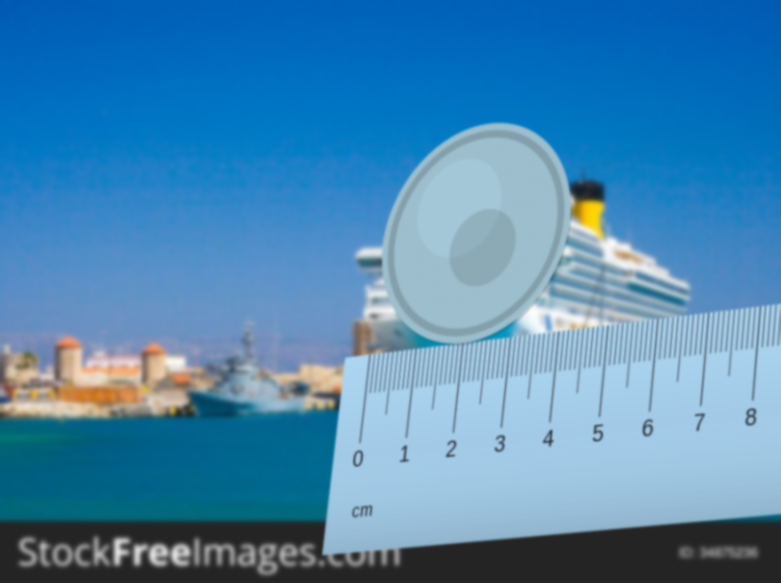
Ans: 4 cm
